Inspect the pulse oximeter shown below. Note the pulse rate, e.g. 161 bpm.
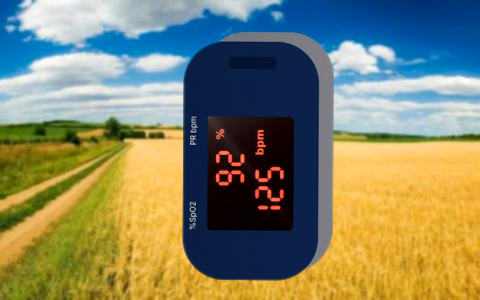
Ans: 125 bpm
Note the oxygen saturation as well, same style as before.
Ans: 92 %
